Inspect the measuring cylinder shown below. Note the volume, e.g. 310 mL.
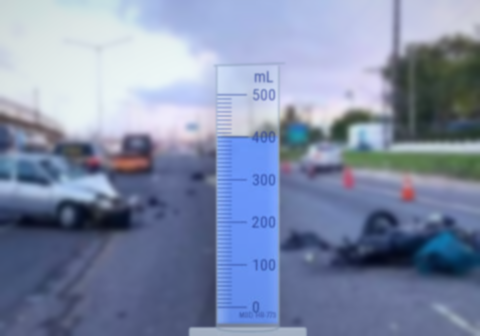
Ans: 400 mL
